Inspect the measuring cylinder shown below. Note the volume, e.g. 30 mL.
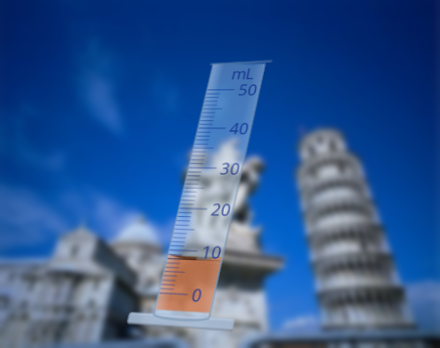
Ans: 8 mL
